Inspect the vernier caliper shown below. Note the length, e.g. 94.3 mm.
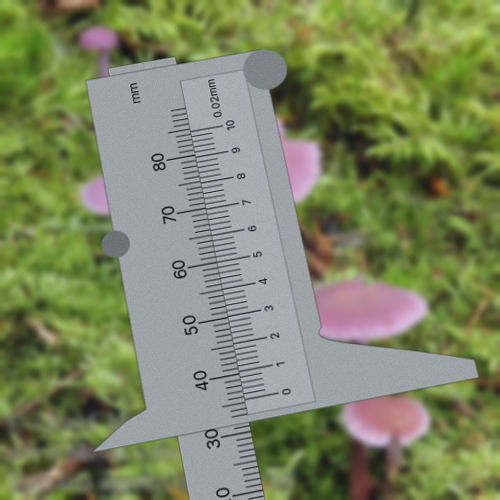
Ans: 35.5 mm
